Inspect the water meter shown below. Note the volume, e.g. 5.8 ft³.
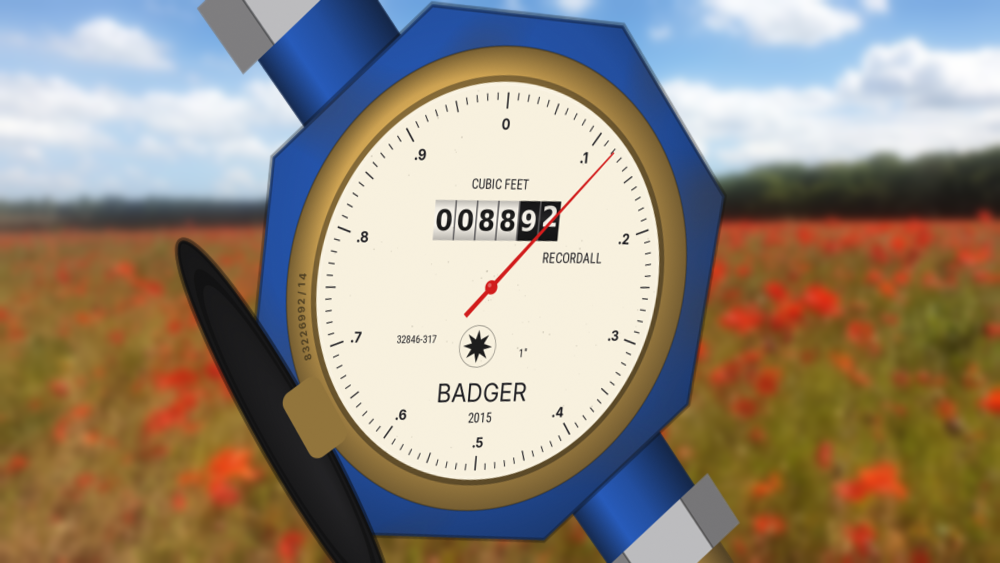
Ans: 8892.12 ft³
